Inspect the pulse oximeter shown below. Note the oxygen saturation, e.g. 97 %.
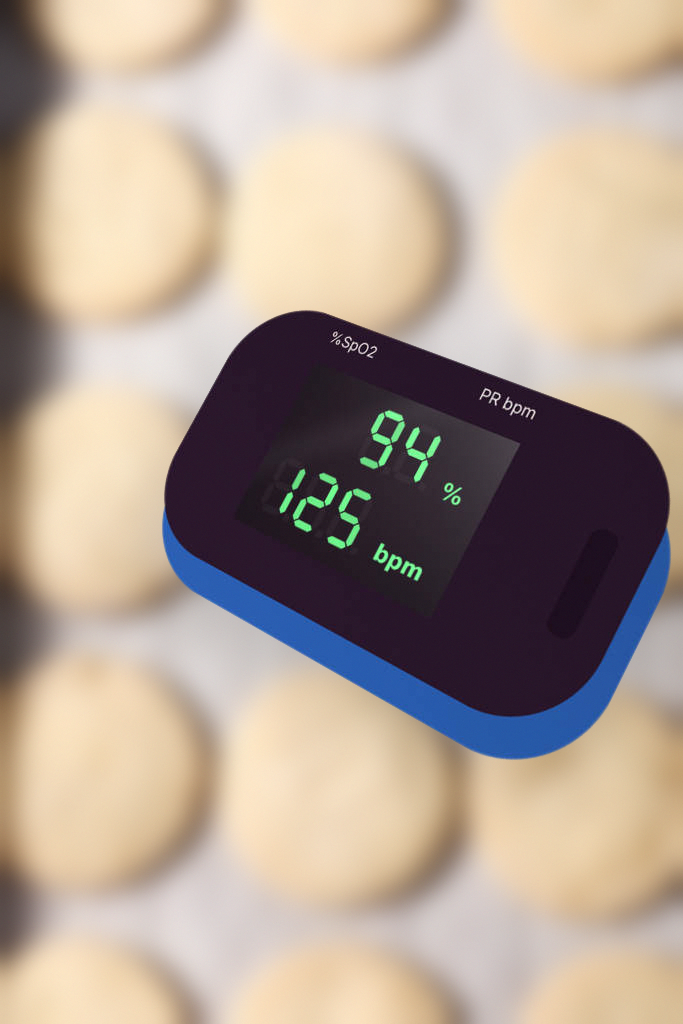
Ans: 94 %
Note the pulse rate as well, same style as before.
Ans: 125 bpm
